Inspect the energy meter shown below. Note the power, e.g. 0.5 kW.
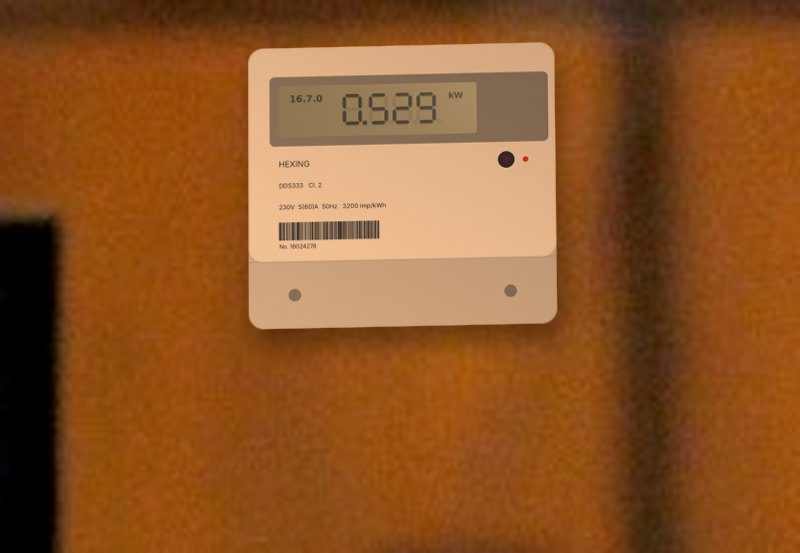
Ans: 0.529 kW
